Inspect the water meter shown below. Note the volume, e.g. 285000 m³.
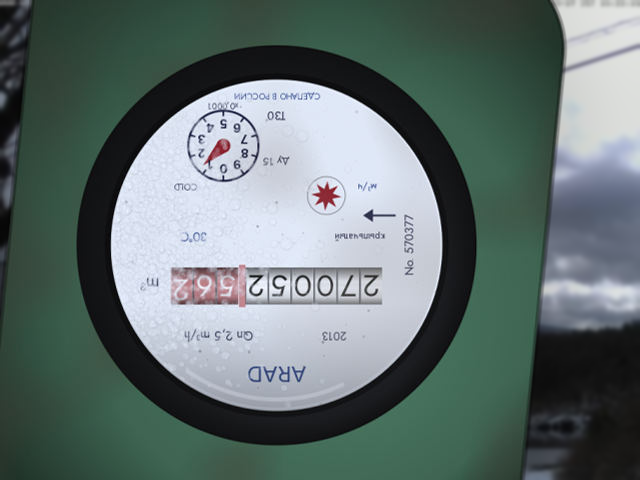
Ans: 270052.5621 m³
